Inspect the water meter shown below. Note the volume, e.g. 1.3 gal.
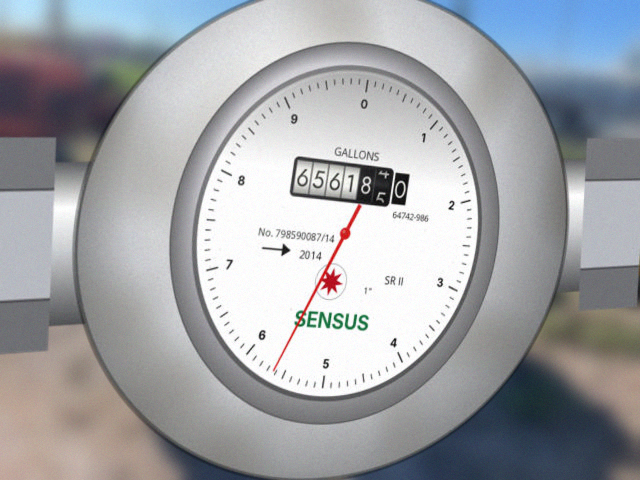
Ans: 6561845.6 gal
